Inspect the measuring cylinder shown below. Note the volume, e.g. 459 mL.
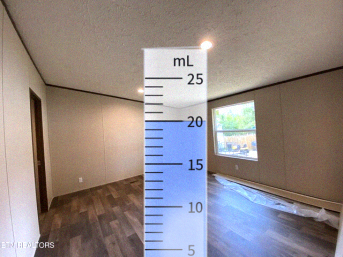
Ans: 20 mL
